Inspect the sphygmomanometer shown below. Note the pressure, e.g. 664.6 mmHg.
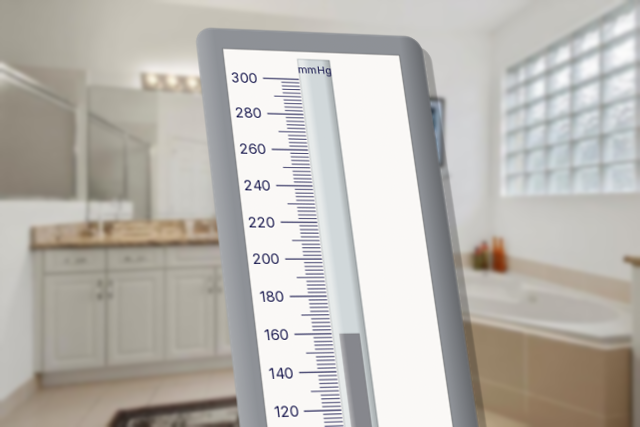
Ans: 160 mmHg
